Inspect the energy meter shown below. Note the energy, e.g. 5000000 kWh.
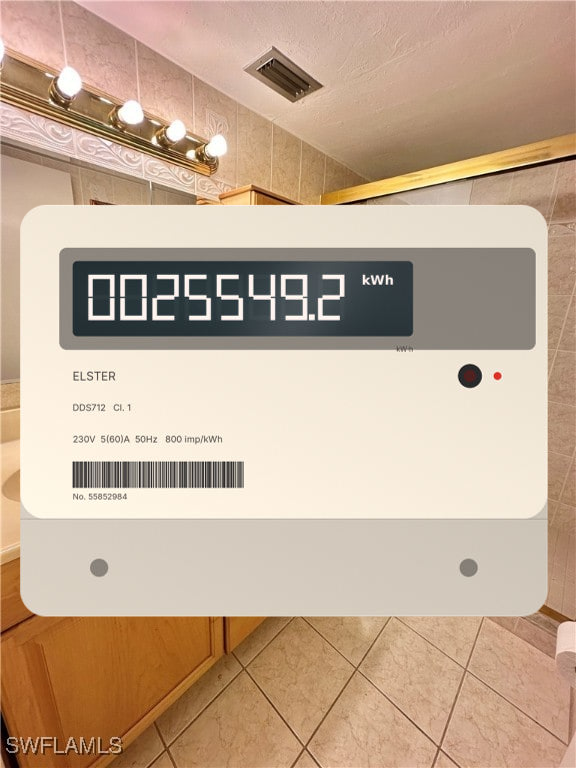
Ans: 25549.2 kWh
